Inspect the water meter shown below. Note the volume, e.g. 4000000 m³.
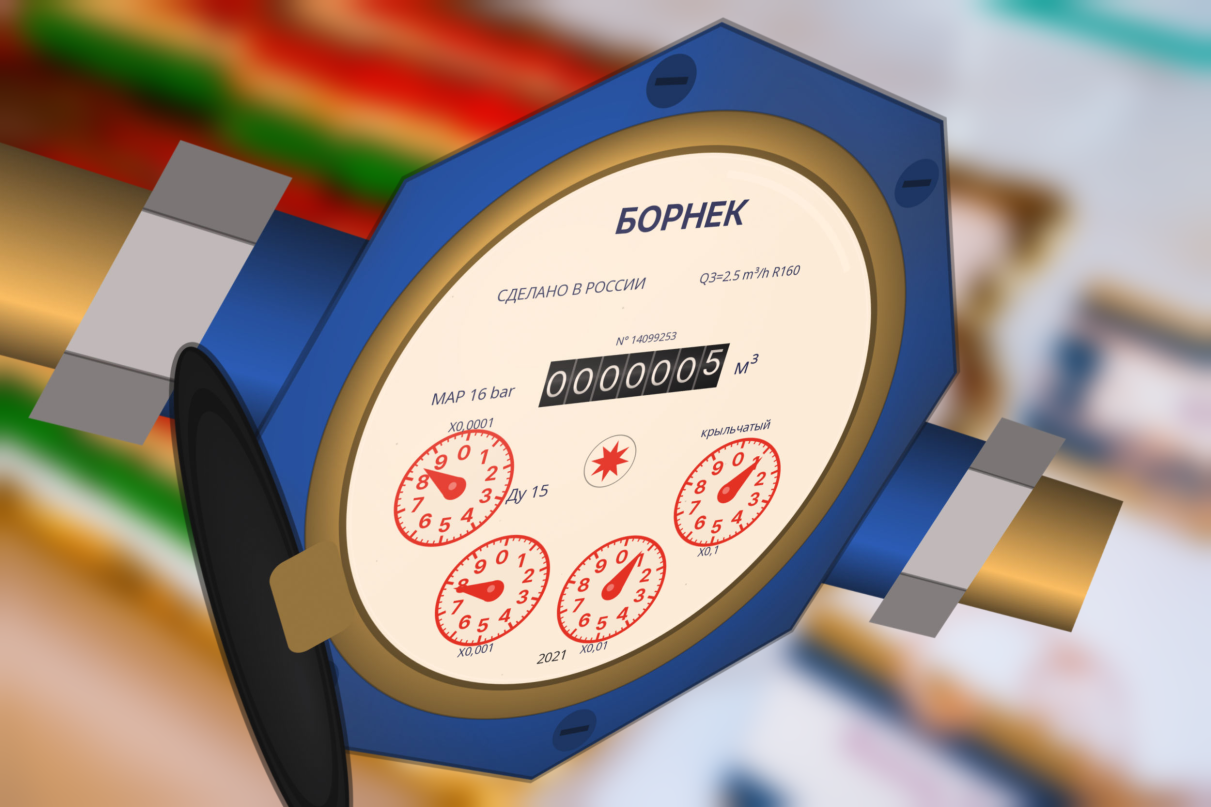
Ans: 5.1078 m³
